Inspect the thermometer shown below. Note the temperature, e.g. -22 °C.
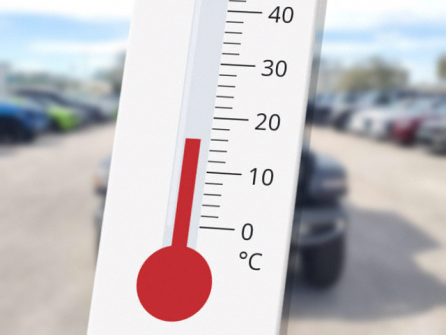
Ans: 16 °C
